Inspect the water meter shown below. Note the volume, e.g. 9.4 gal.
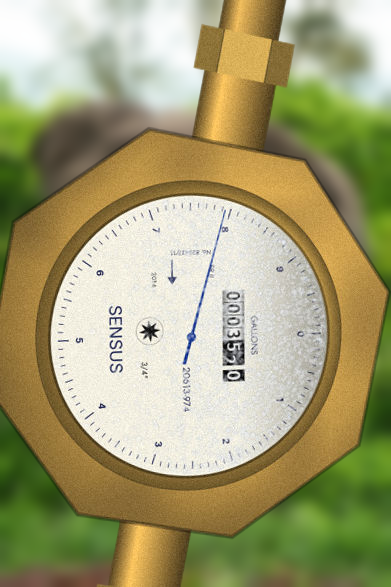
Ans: 3517.9 gal
